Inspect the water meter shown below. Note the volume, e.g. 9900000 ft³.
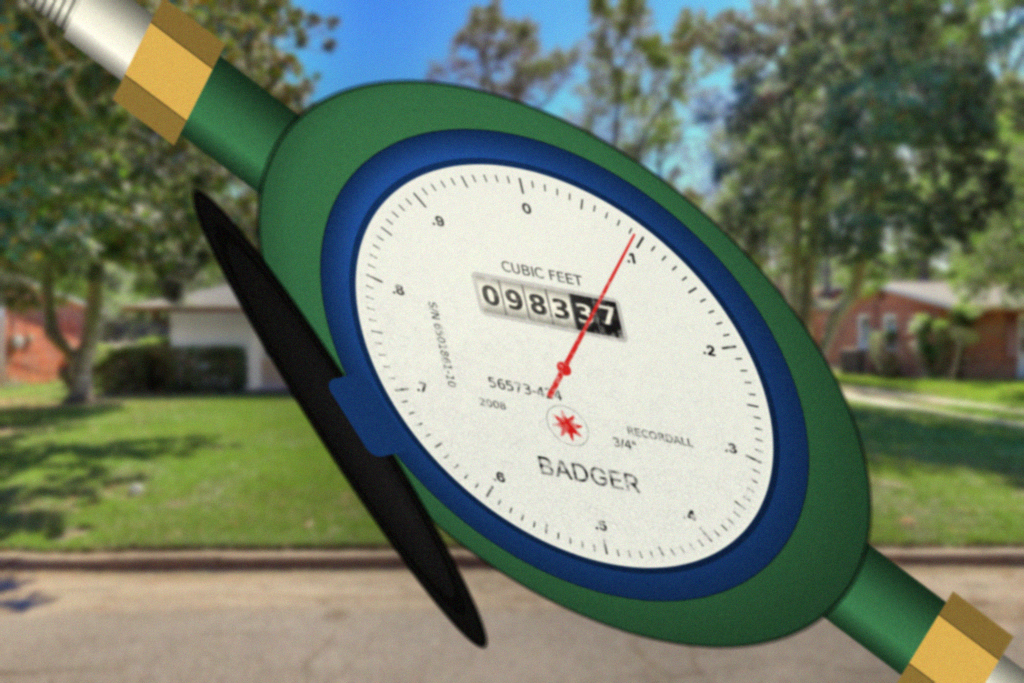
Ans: 98337.09 ft³
